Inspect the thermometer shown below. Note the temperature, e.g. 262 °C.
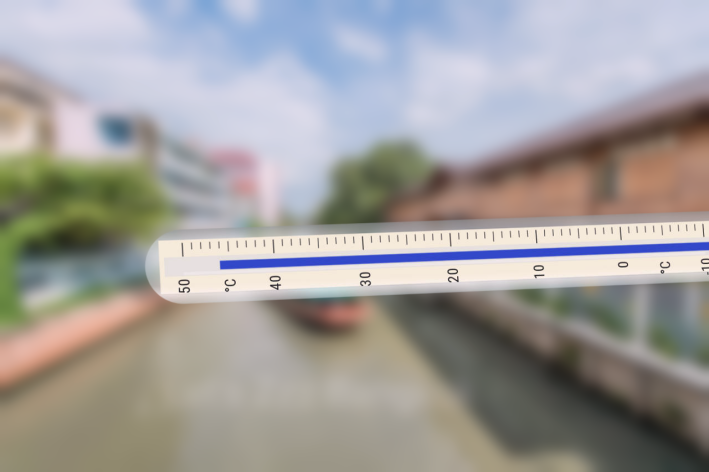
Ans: 46 °C
